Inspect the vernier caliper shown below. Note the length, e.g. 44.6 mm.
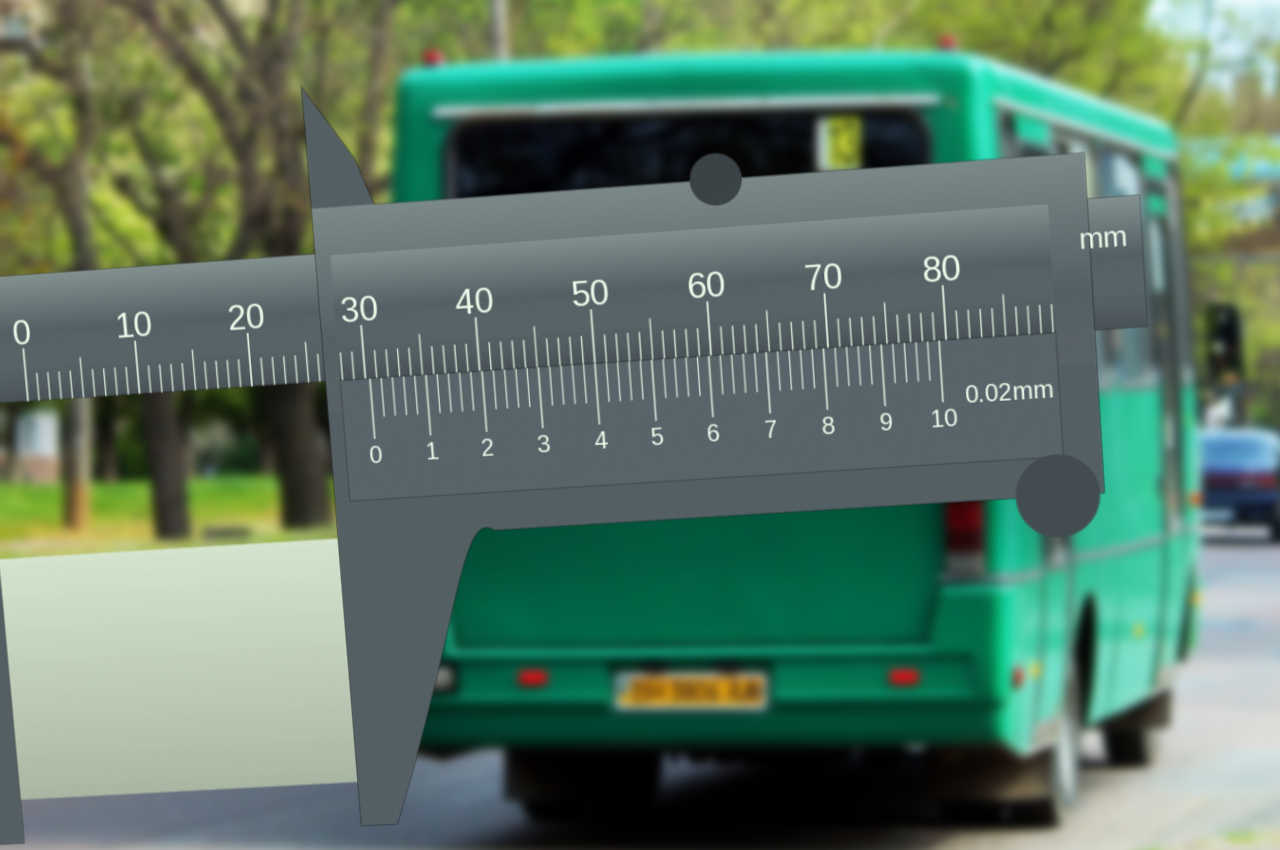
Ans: 30.4 mm
